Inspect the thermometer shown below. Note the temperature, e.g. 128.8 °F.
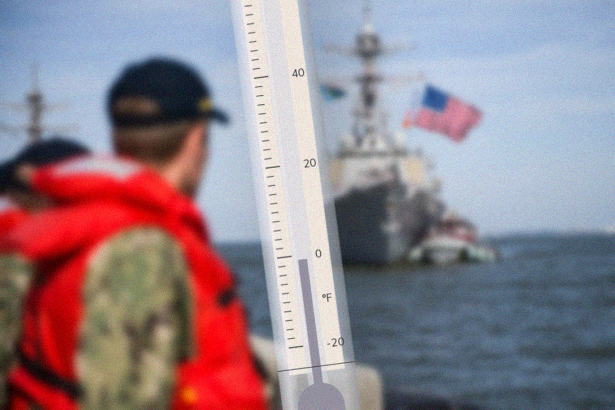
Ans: -1 °F
